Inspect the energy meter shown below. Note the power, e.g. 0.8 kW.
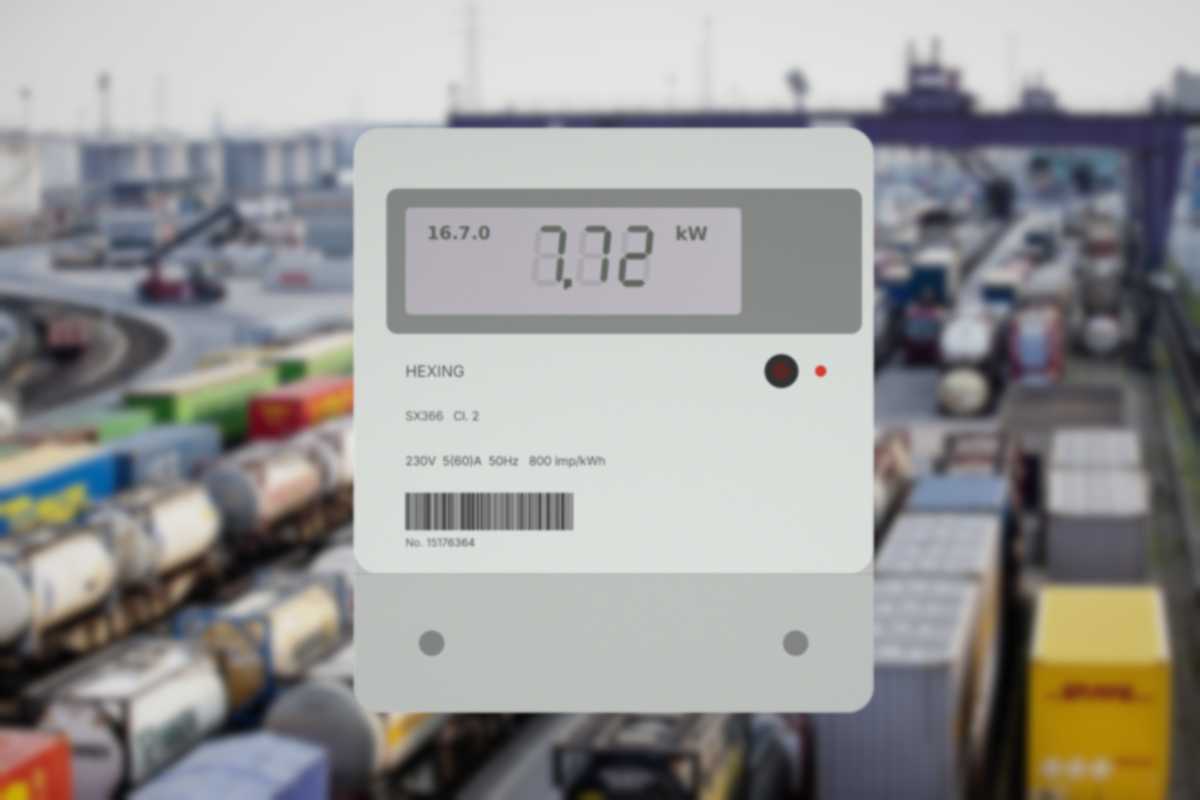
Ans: 7.72 kW
